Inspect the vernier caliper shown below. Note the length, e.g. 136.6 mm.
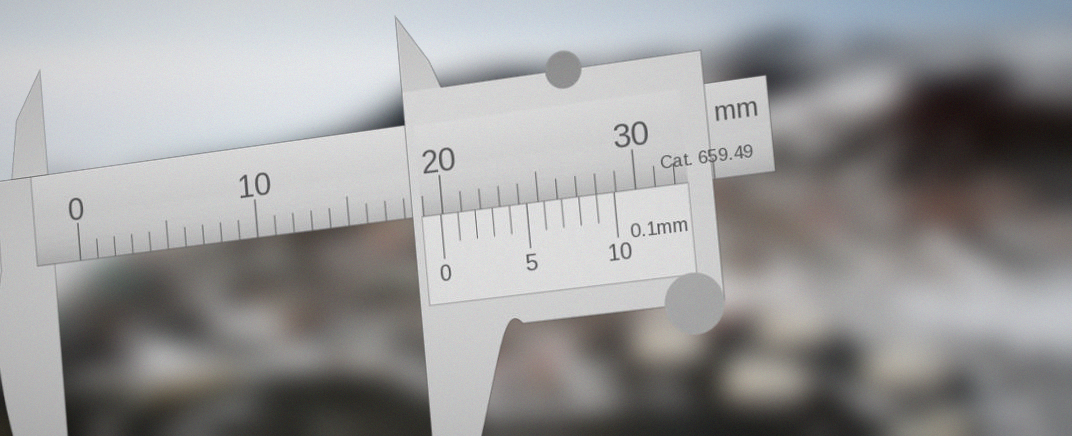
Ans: 19.9 mm
